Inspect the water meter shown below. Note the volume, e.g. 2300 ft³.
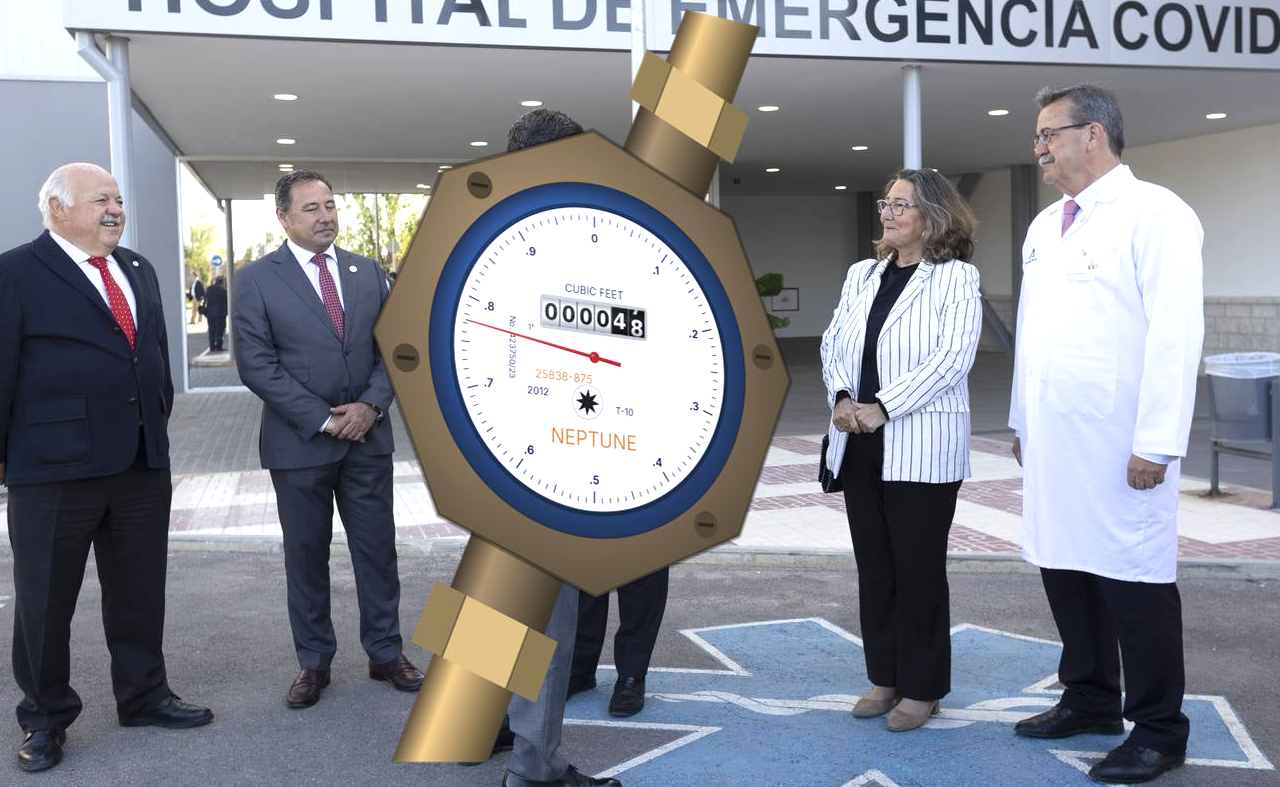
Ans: 47.77 ft³
